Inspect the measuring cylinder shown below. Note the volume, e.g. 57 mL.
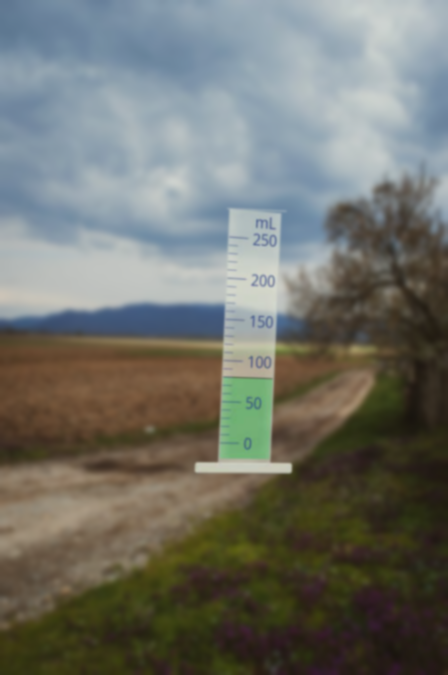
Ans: 80 mL
